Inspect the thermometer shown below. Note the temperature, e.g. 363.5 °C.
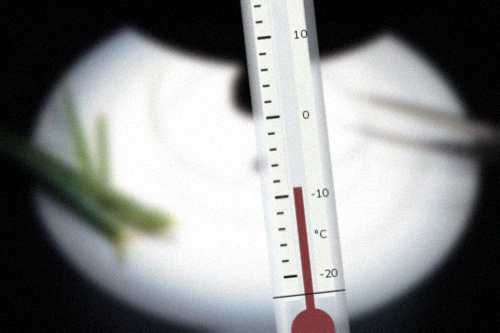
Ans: -9 °C
